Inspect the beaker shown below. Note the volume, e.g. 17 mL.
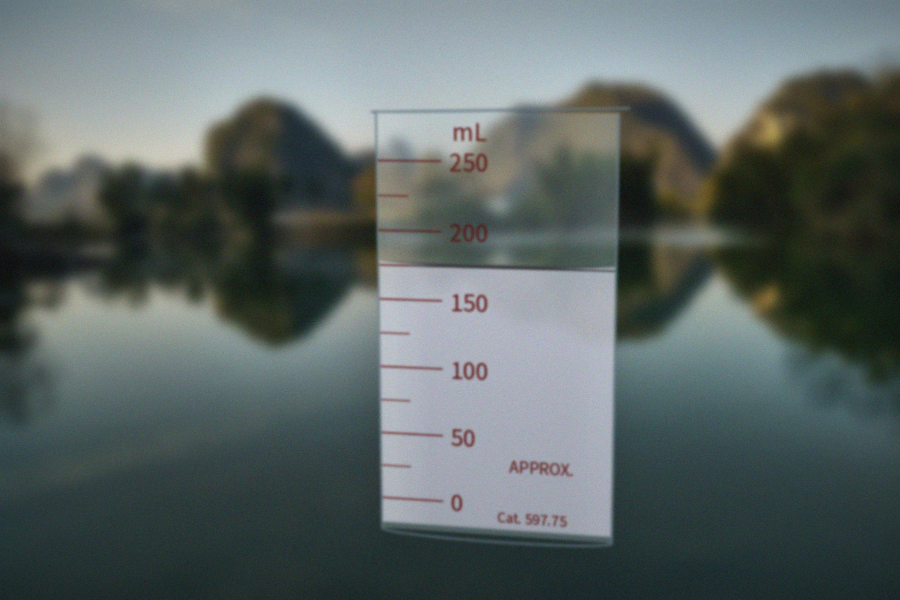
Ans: 175 mL
